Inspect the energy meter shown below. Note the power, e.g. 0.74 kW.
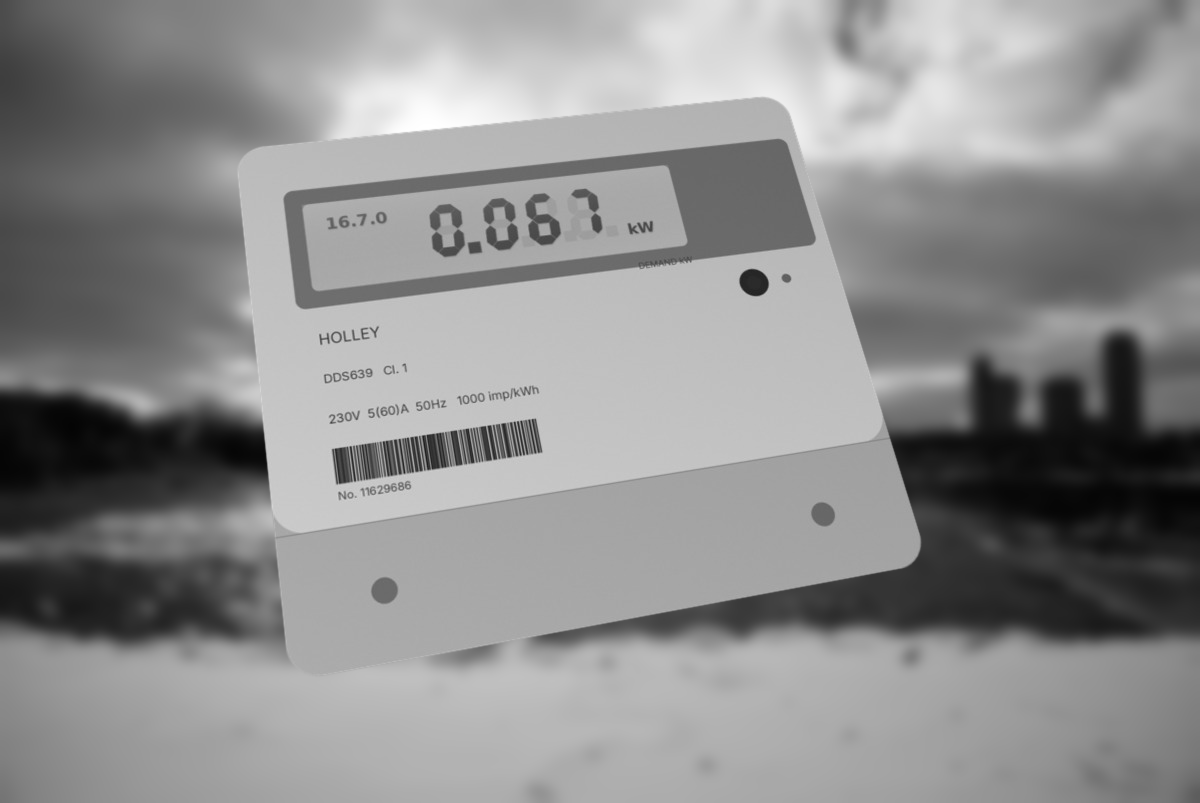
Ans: 0.067 kW
